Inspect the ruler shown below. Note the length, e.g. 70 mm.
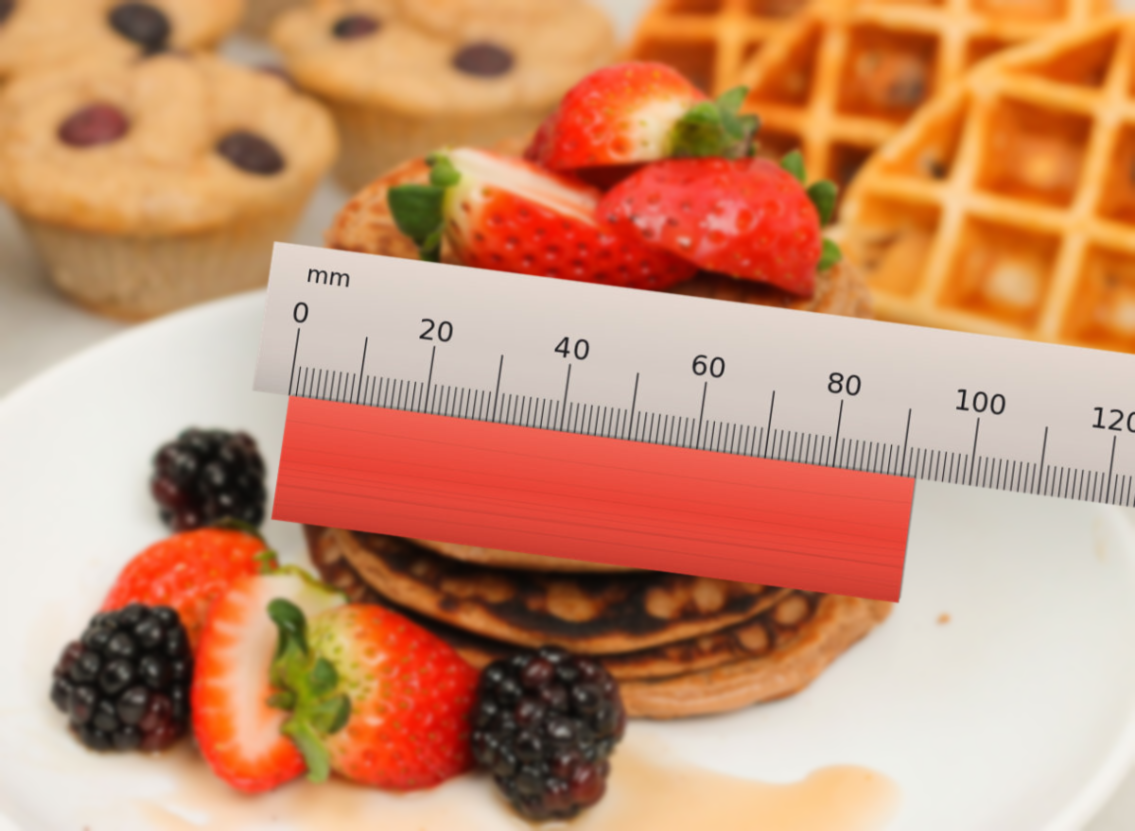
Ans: 92 mm
